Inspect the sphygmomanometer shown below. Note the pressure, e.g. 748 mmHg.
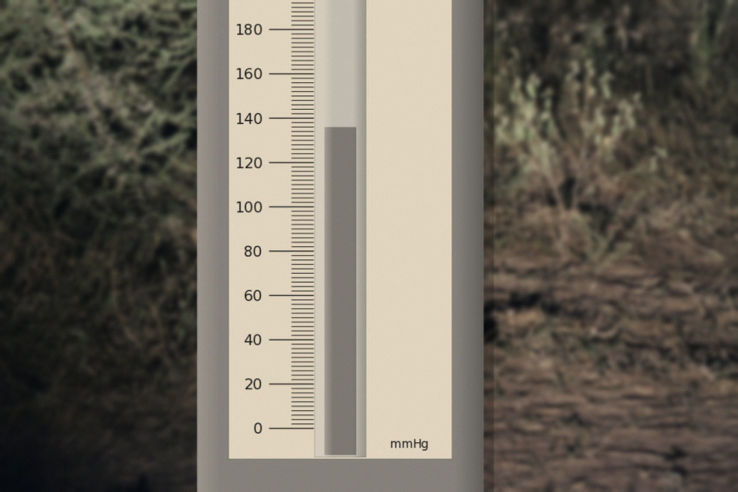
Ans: 136 mmHg
